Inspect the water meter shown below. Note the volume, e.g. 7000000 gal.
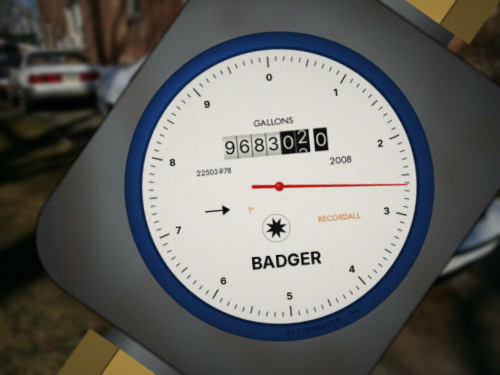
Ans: 9683022.6 gal
